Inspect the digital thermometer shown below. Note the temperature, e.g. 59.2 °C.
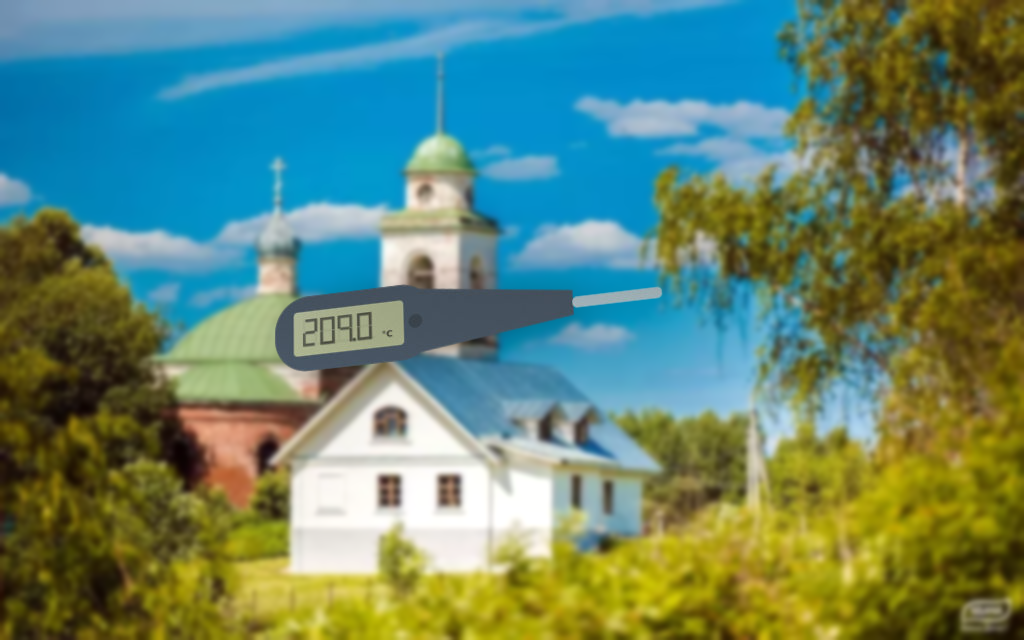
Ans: 209.0 °C
